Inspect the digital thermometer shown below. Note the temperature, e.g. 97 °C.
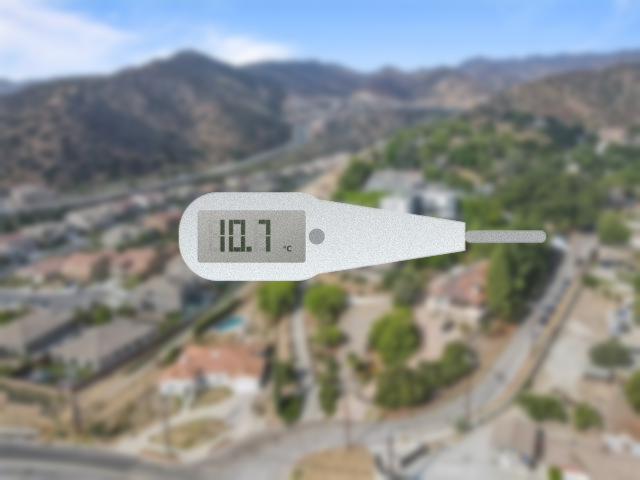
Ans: 10.7 °C
